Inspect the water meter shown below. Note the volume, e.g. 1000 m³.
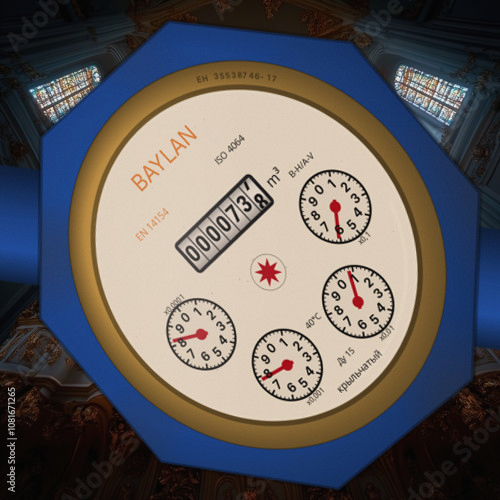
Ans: 737.6078 m³
